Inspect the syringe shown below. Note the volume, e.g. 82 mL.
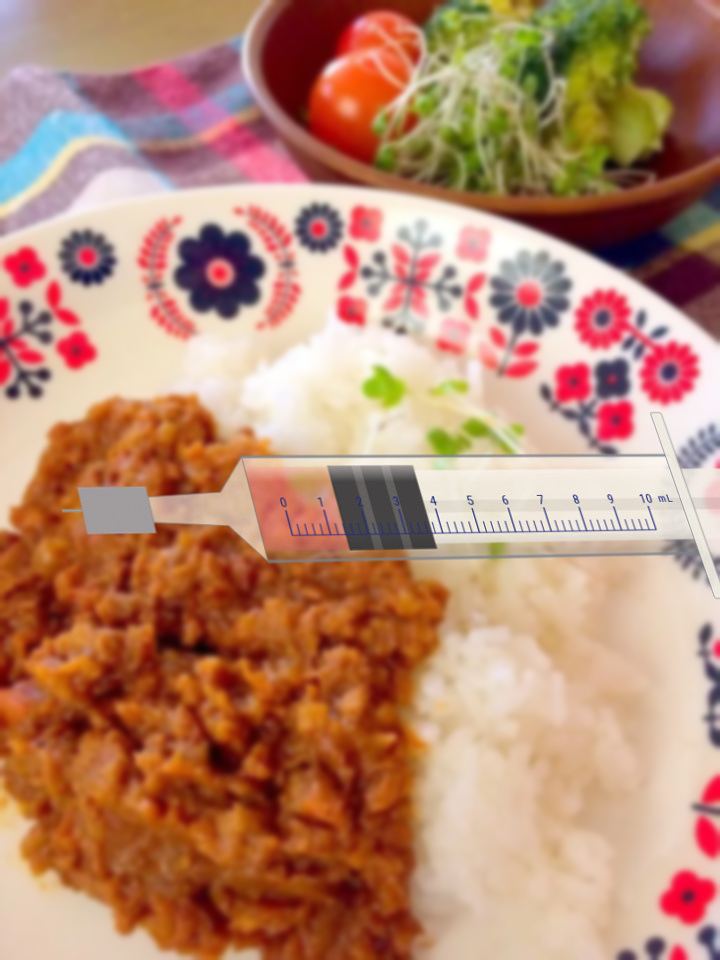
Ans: 1.4 mL
